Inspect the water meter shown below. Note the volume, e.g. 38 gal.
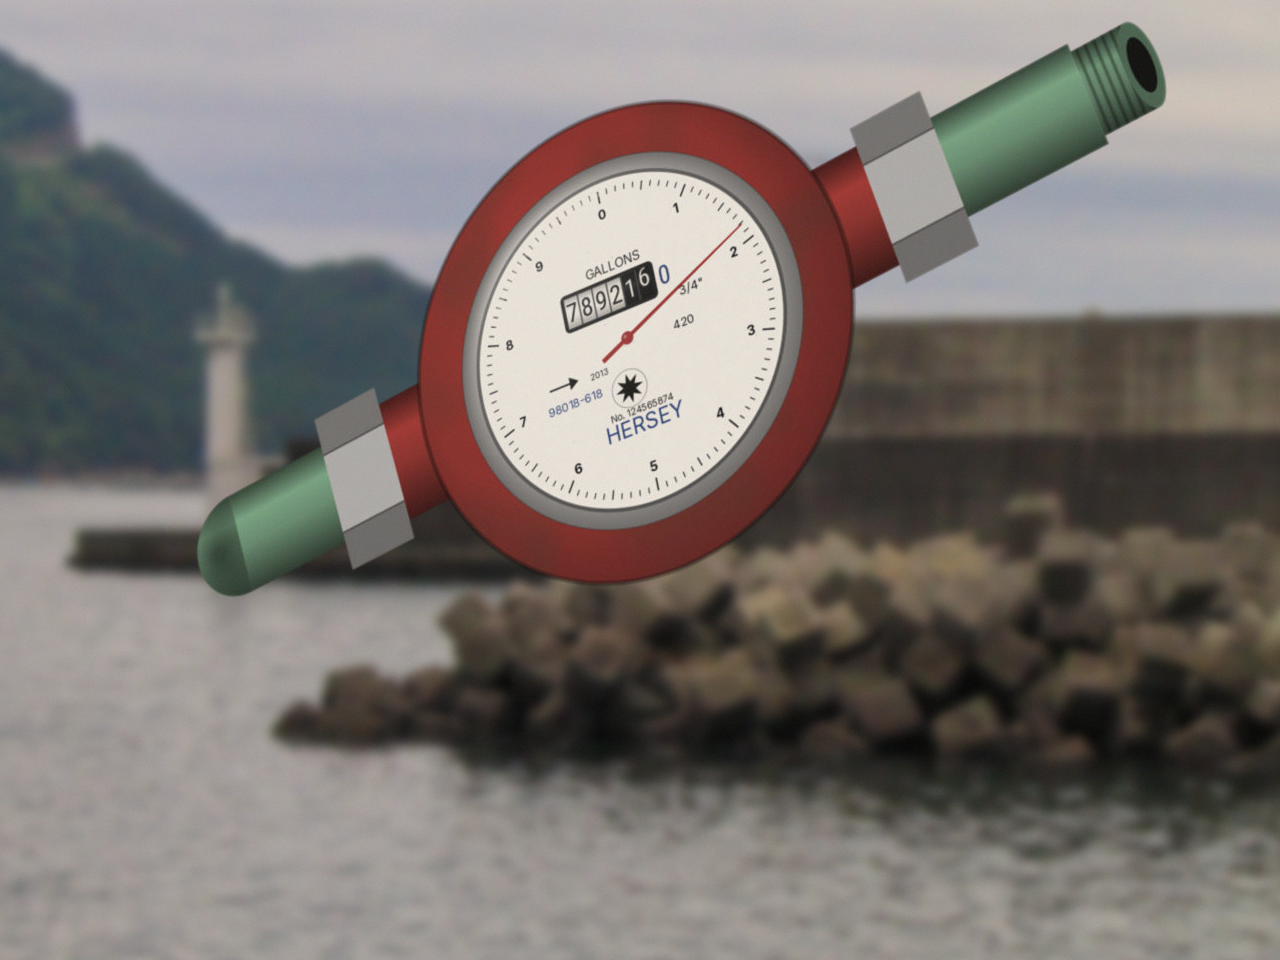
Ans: 7892161.8 gal
